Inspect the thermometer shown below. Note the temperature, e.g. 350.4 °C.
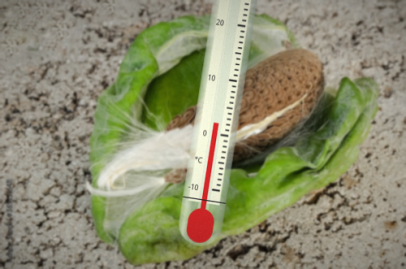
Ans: 2 °C
